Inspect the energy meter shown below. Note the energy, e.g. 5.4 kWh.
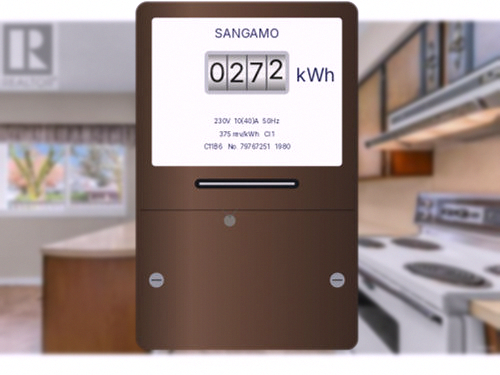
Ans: 272 kWh
